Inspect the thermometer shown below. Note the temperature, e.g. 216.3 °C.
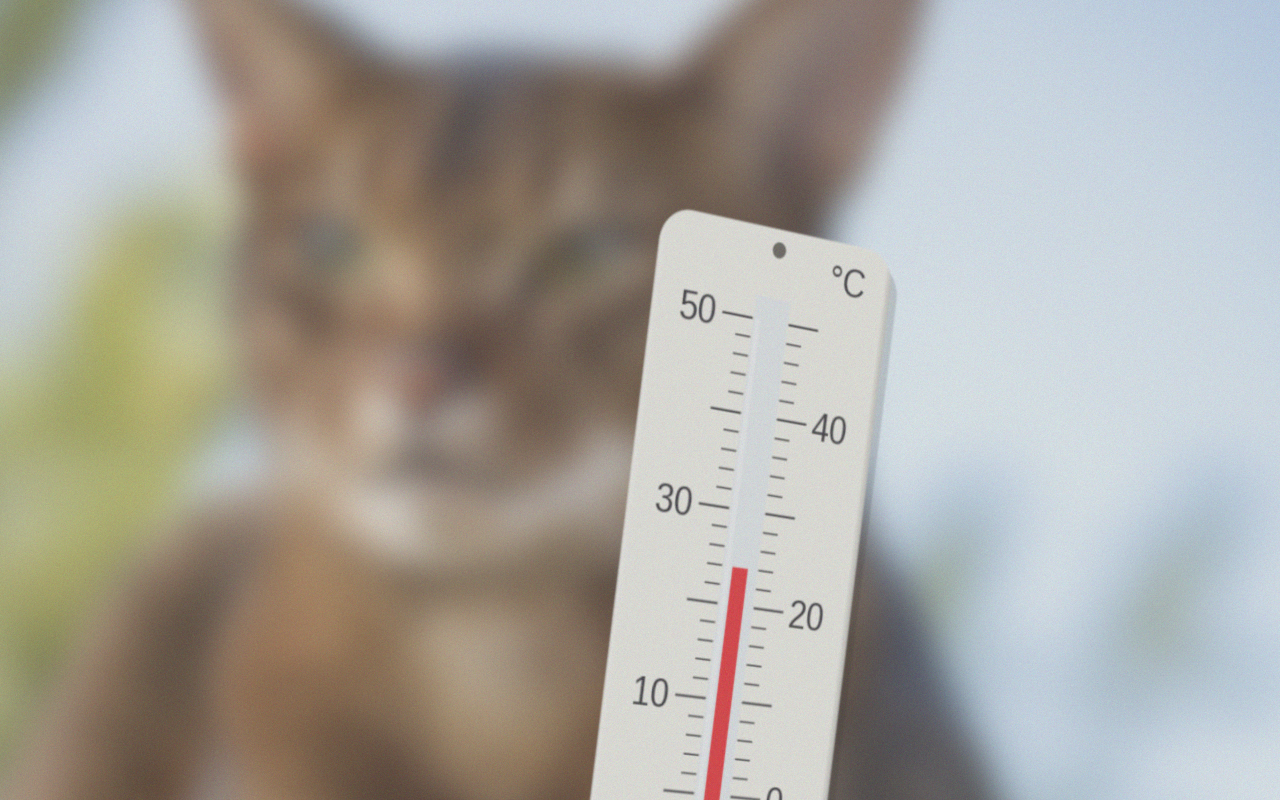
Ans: 24 °C
